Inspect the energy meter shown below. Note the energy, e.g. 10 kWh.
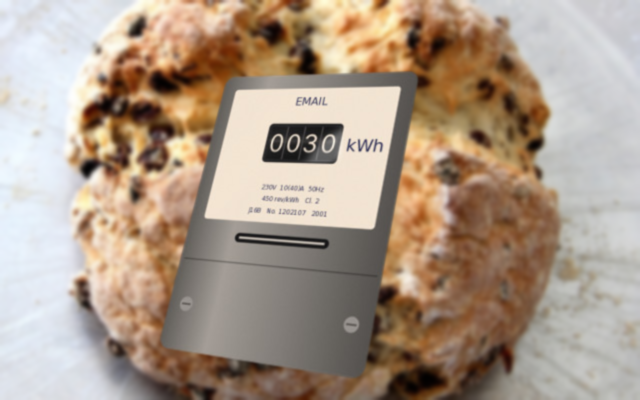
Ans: 30 kWh
